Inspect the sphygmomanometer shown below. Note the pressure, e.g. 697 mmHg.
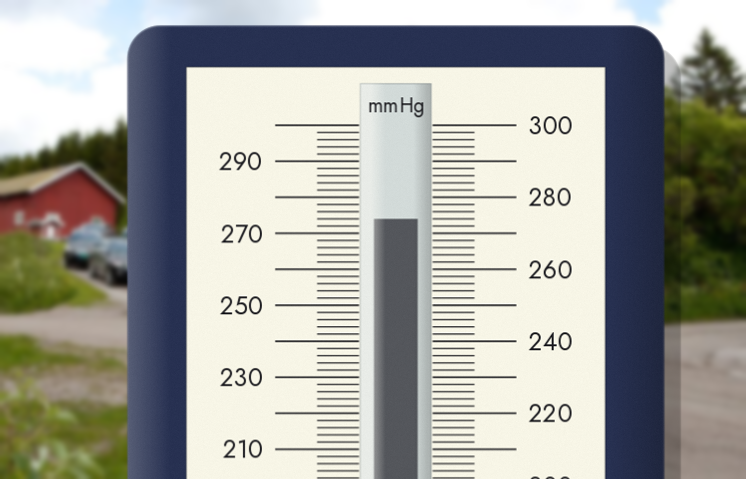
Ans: 274 mmHg
